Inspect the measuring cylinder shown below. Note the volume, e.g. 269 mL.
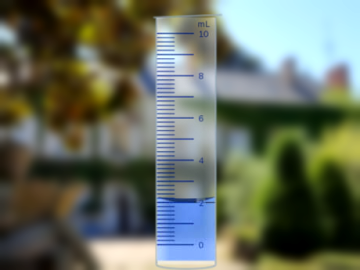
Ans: 2 mL
